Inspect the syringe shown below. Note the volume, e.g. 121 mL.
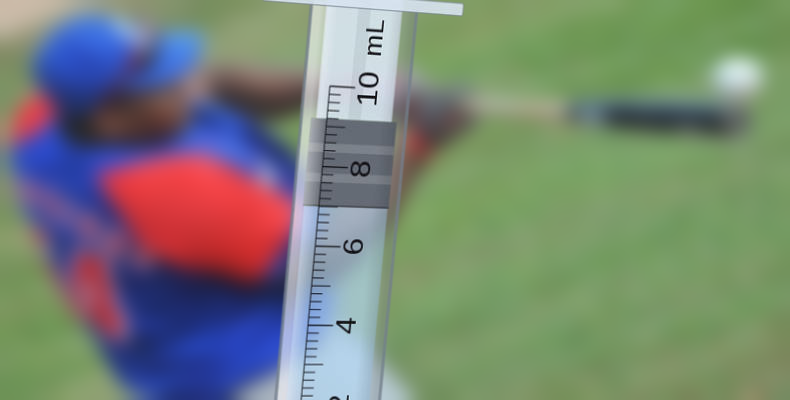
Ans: 7 mL
